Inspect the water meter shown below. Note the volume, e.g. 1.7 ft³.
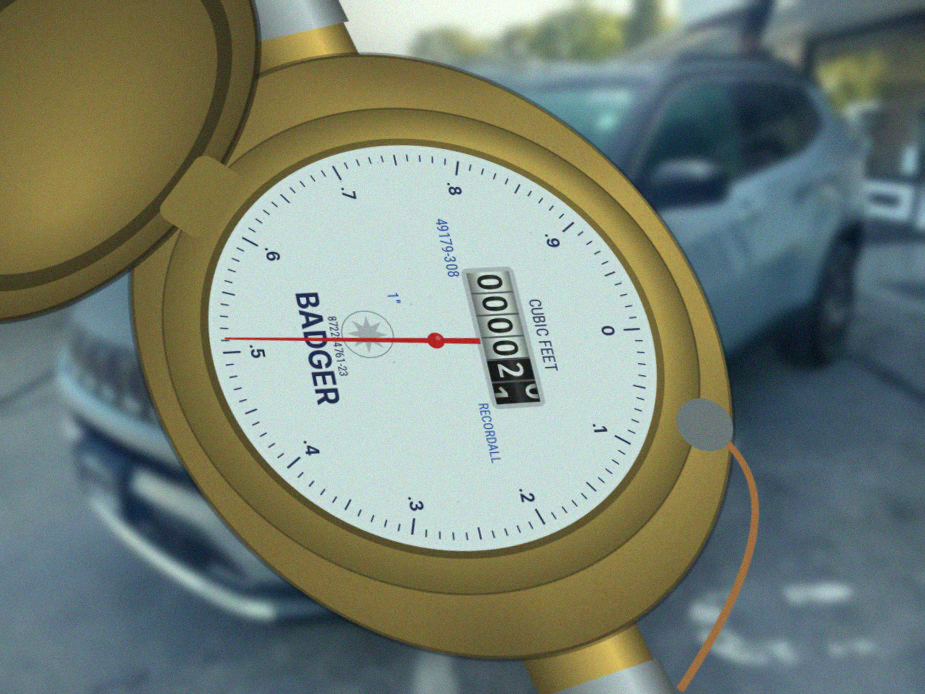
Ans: 20.51 ft³
